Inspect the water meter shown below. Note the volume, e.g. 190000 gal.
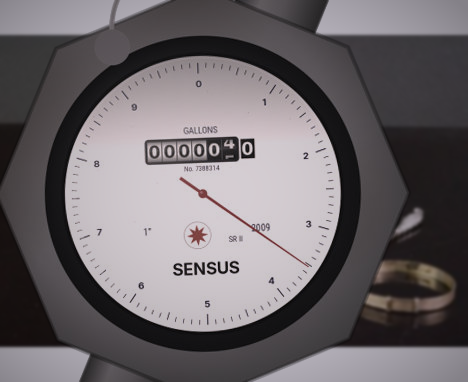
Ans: 43.5 gal
